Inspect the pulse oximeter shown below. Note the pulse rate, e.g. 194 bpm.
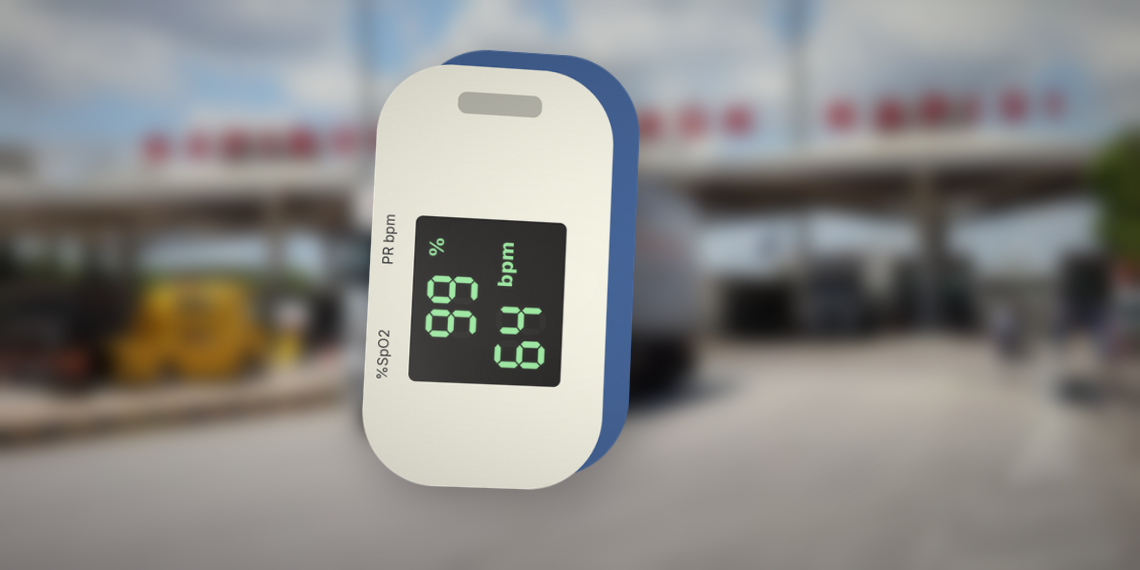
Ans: 64 bpm
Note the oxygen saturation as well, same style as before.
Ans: 99 %
